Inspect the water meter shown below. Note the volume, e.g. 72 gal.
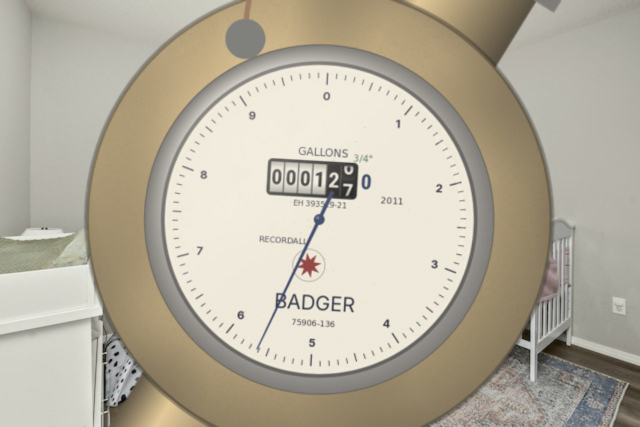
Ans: 1265.6 gal
